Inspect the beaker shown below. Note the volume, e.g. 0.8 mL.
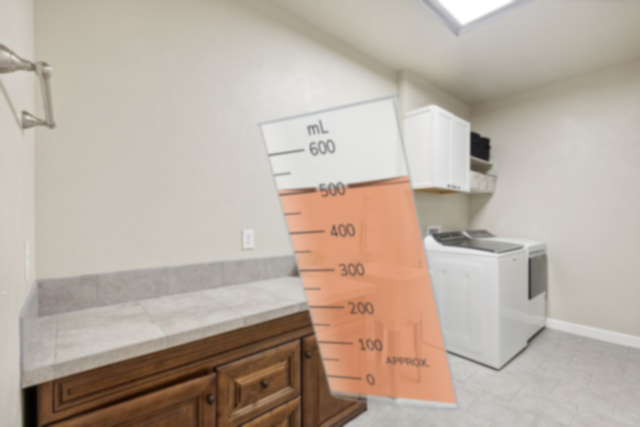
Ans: 500 mL
